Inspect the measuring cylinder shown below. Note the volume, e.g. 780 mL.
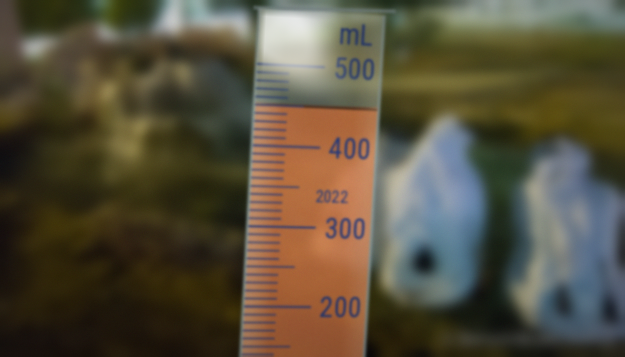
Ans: 450 mL
